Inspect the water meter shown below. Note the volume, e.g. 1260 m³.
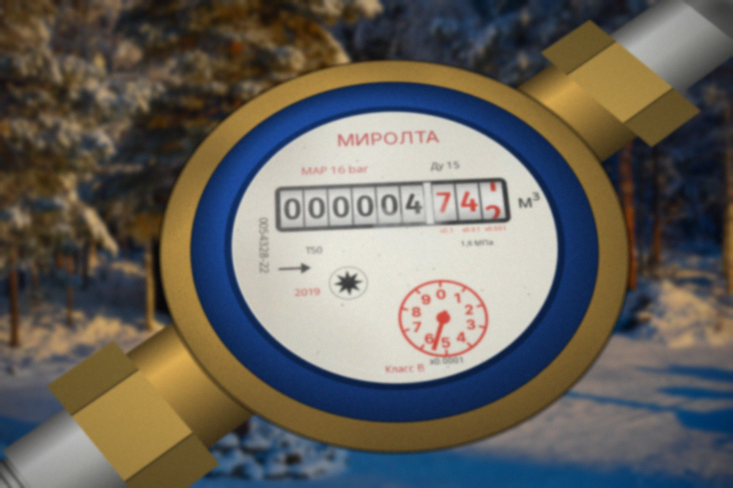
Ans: 4.7415 m³
